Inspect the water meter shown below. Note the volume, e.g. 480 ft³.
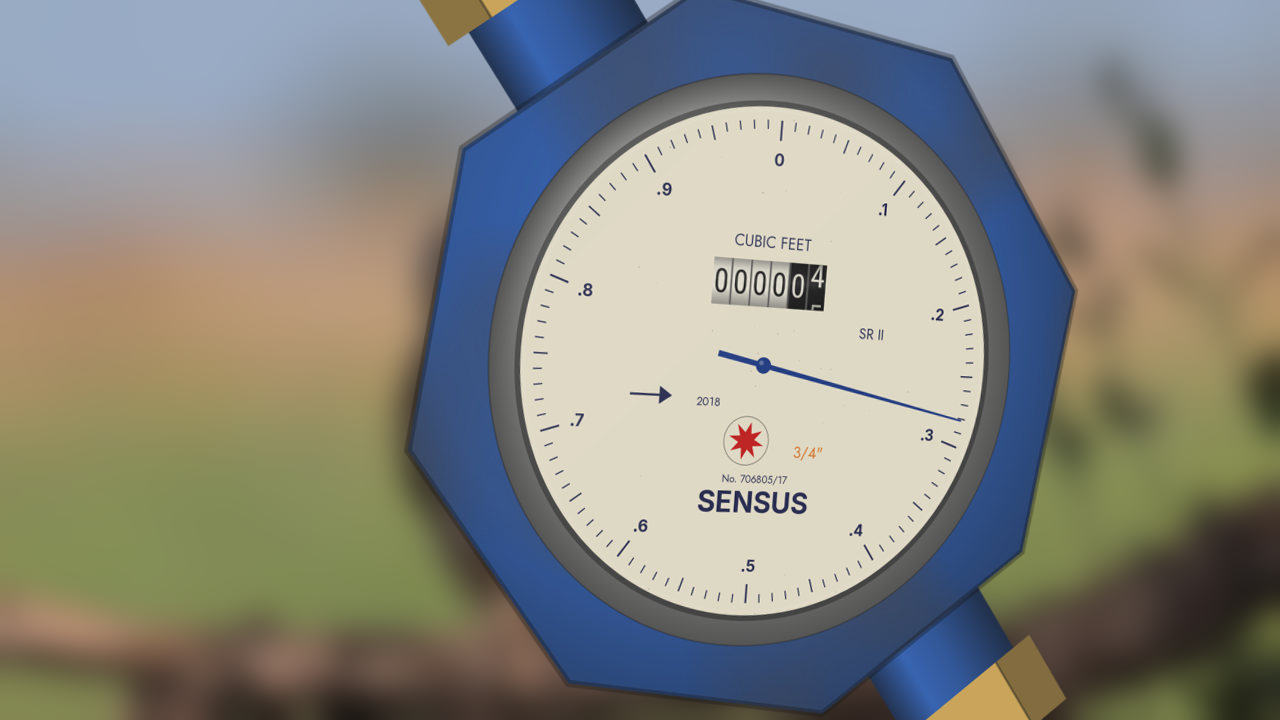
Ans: 4.28 ft³
